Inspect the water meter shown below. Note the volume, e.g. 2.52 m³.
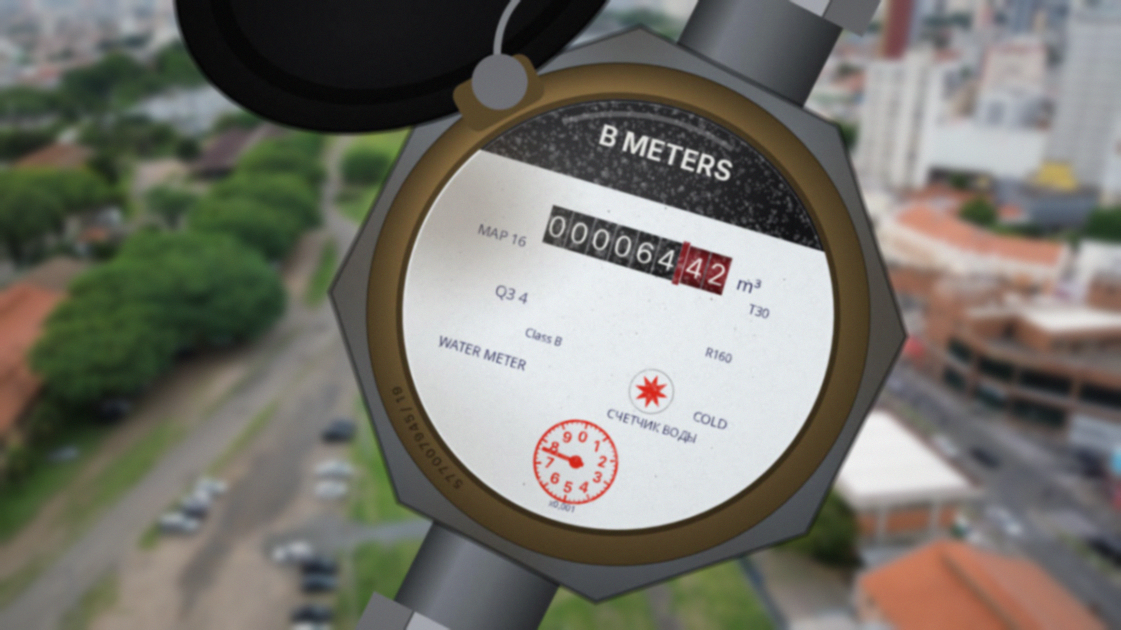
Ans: 64.427 m³
